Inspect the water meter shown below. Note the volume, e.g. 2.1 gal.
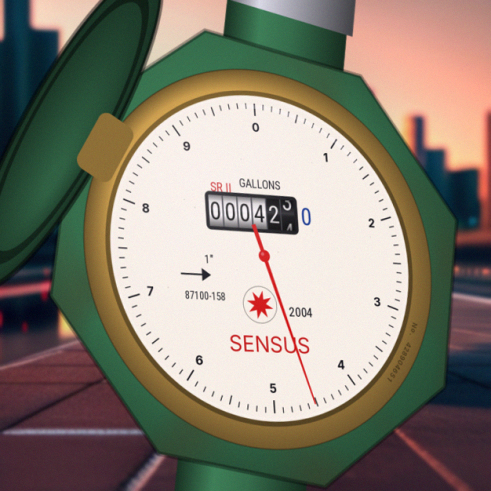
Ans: 4234.5 gal
